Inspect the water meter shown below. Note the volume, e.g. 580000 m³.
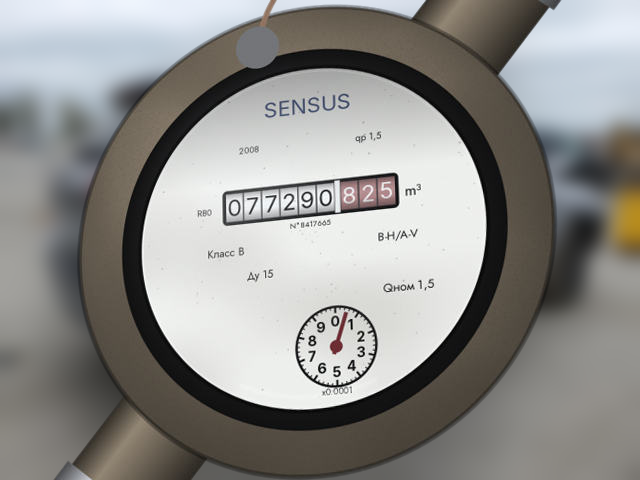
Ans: 77290.8250 m³
